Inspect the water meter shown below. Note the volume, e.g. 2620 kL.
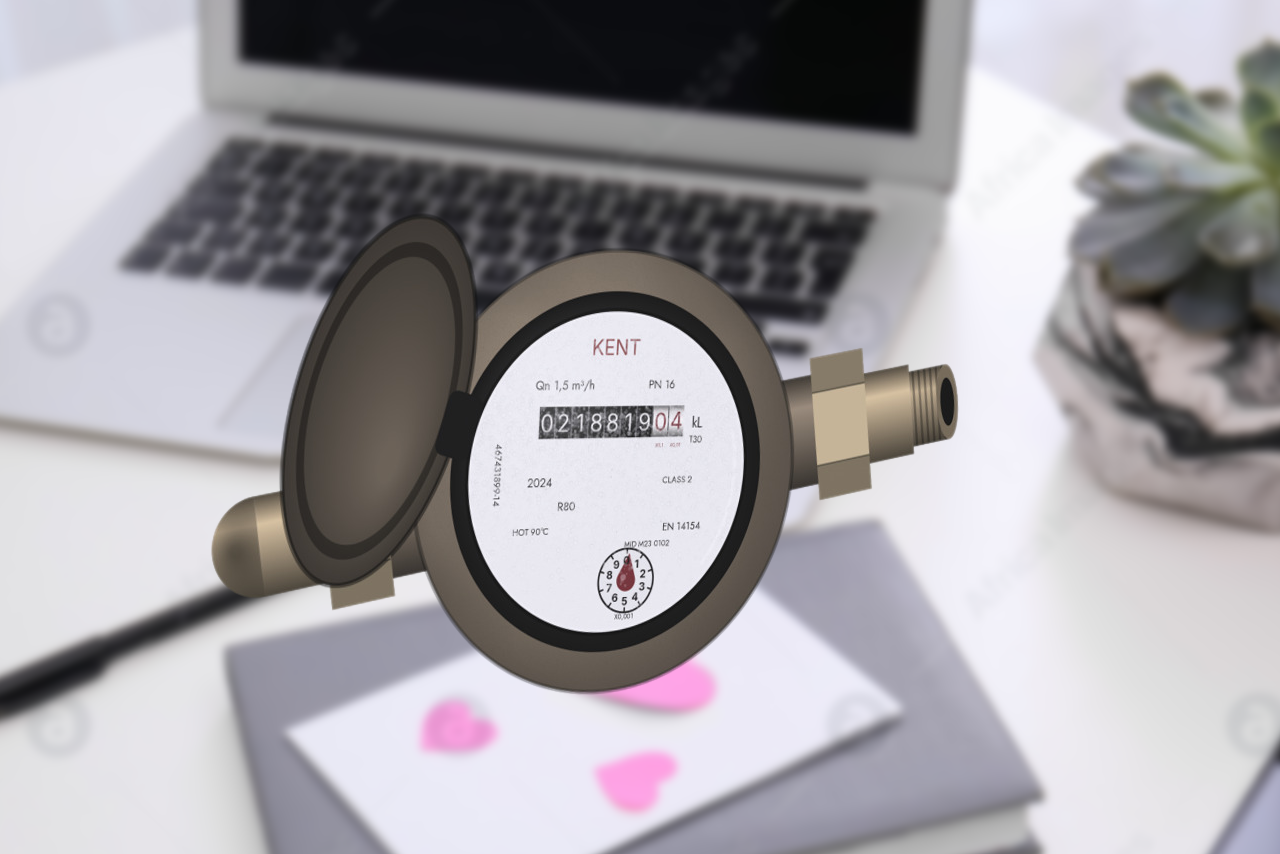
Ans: 218819.040 kL
